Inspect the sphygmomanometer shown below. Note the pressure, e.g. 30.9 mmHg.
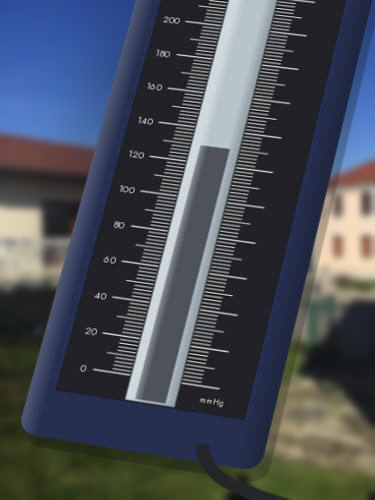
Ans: 130 mmHg
